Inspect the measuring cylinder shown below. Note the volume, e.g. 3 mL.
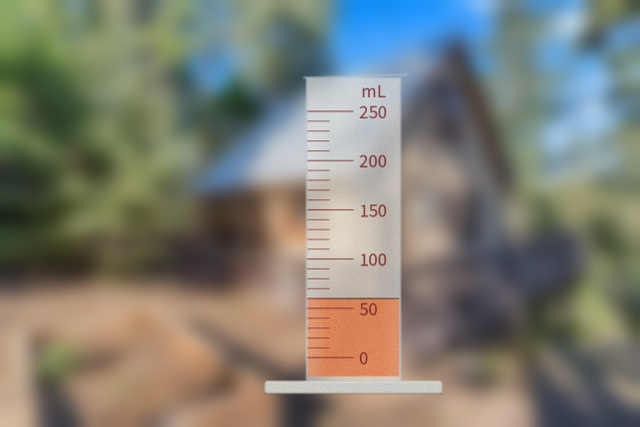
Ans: 60 mL
